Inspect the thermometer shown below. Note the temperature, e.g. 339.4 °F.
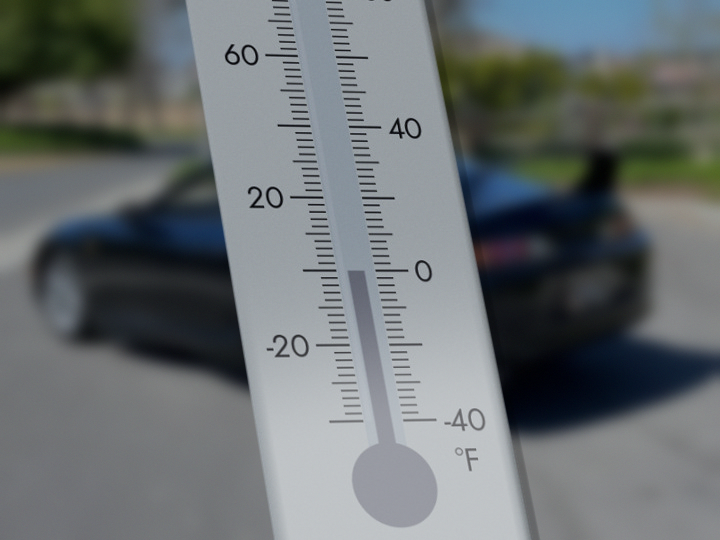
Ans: 0 °F
